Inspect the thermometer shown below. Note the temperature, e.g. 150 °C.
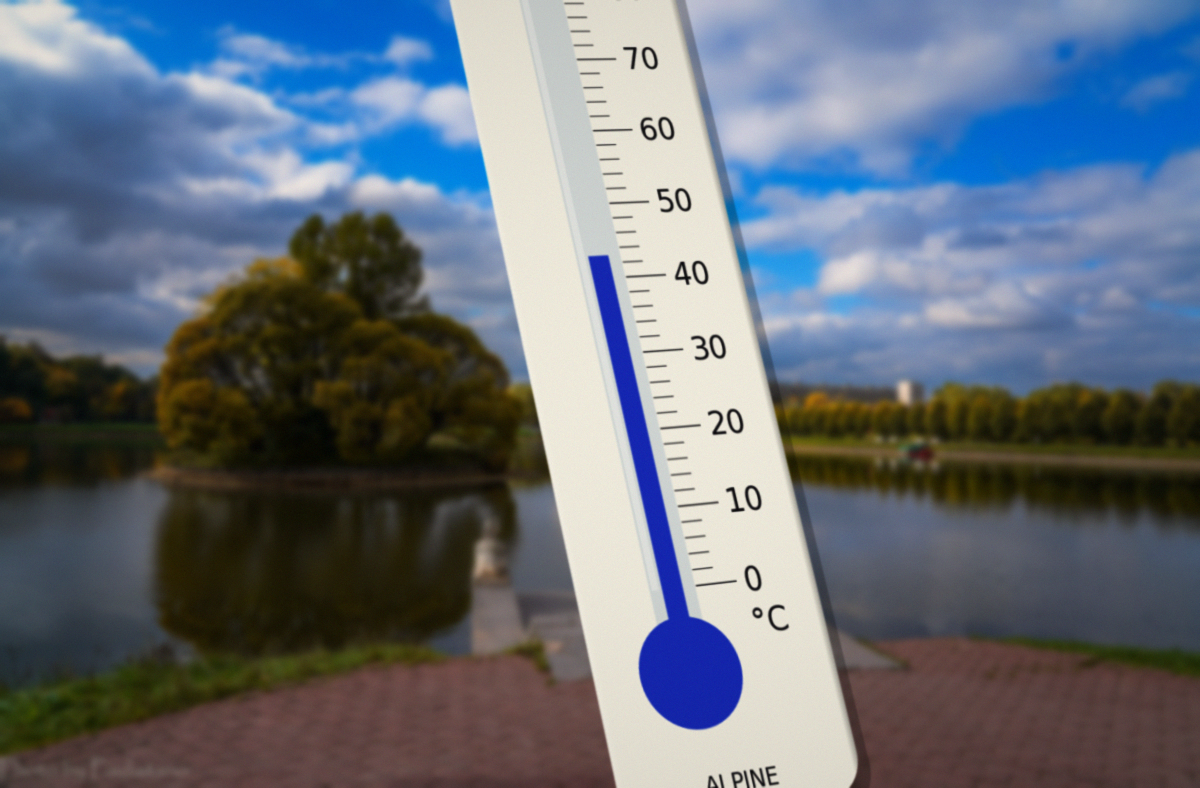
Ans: 43 °C
